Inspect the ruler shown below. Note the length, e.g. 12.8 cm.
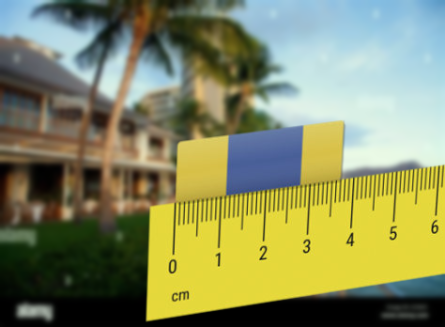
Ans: 3.7 cm
